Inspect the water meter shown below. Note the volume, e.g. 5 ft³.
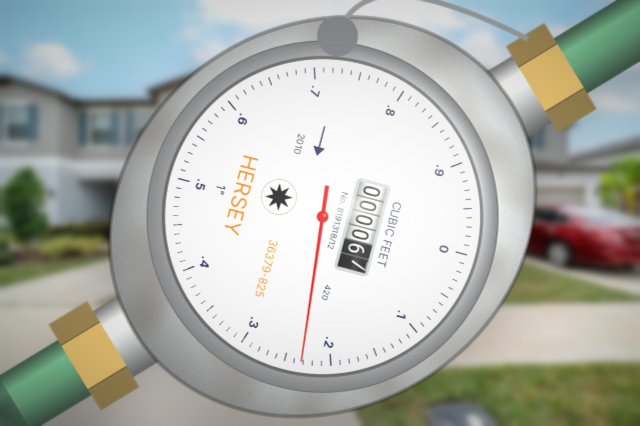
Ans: 67.23 ft³
